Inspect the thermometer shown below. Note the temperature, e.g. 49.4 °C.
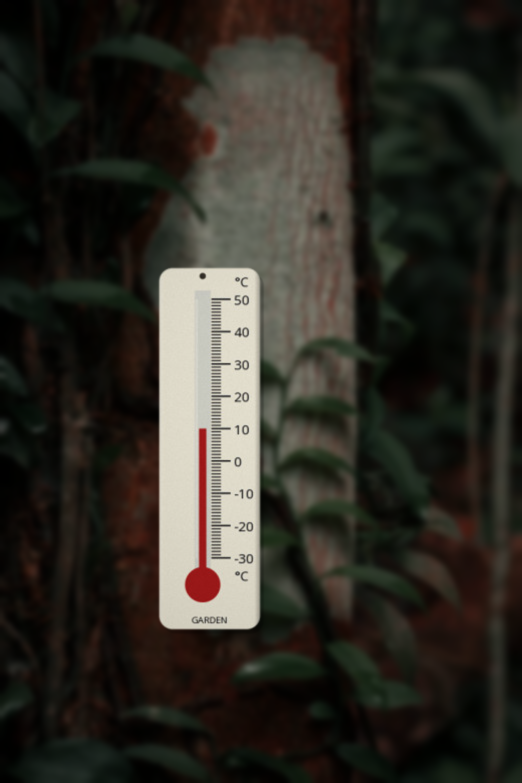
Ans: 10 °C
